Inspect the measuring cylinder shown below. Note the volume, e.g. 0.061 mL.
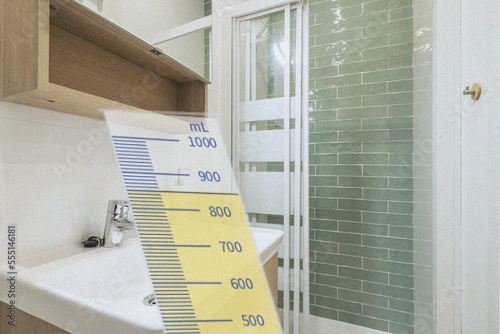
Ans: 850 mL
